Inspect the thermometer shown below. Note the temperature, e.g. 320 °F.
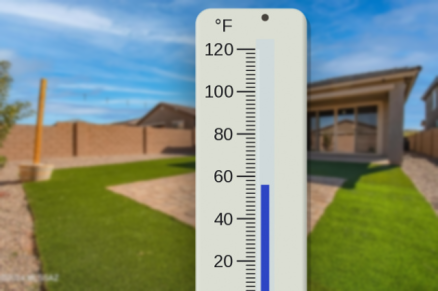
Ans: 56 °F
